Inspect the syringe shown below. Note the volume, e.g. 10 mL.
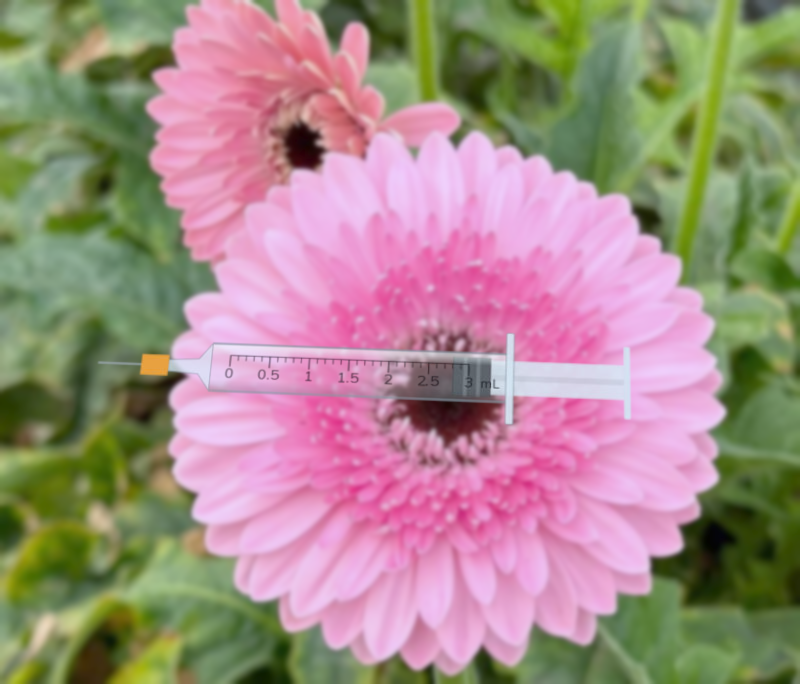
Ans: 2.8 mL
